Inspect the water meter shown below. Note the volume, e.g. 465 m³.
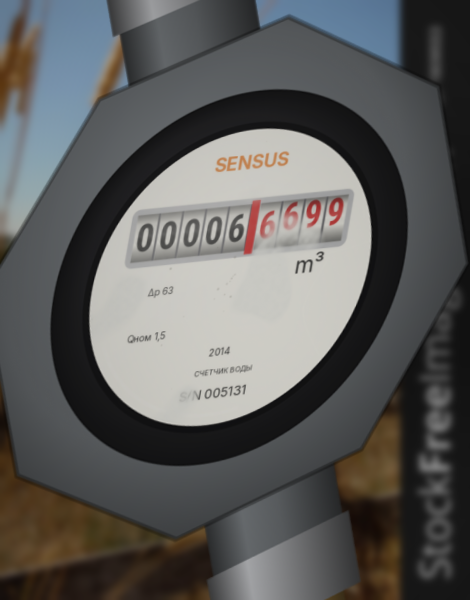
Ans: 6.6699 m³
